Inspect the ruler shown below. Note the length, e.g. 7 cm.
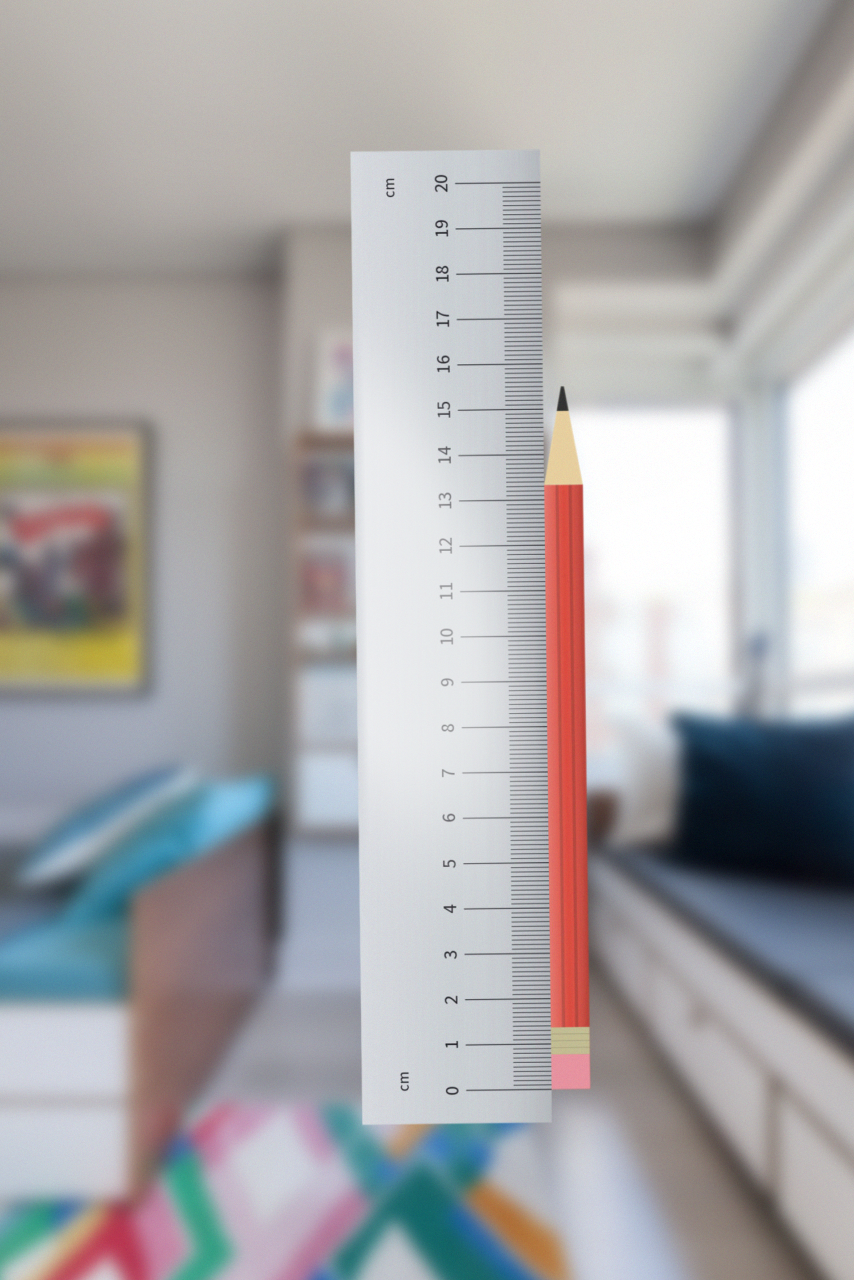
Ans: 15.5 cm
